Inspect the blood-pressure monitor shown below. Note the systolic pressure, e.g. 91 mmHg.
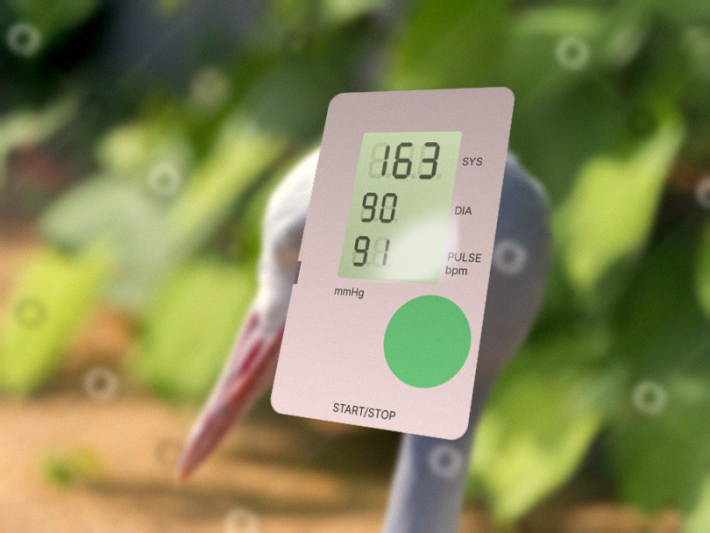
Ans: 163 mmHg
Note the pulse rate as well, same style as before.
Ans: 91 bpm
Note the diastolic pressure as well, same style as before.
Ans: 90 mmHg
